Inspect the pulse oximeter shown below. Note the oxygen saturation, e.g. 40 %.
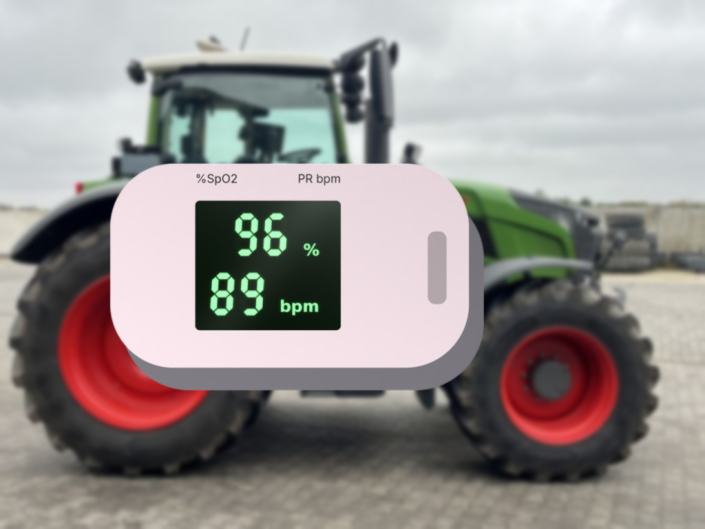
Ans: 96 %
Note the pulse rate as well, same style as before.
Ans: 89 bpm
